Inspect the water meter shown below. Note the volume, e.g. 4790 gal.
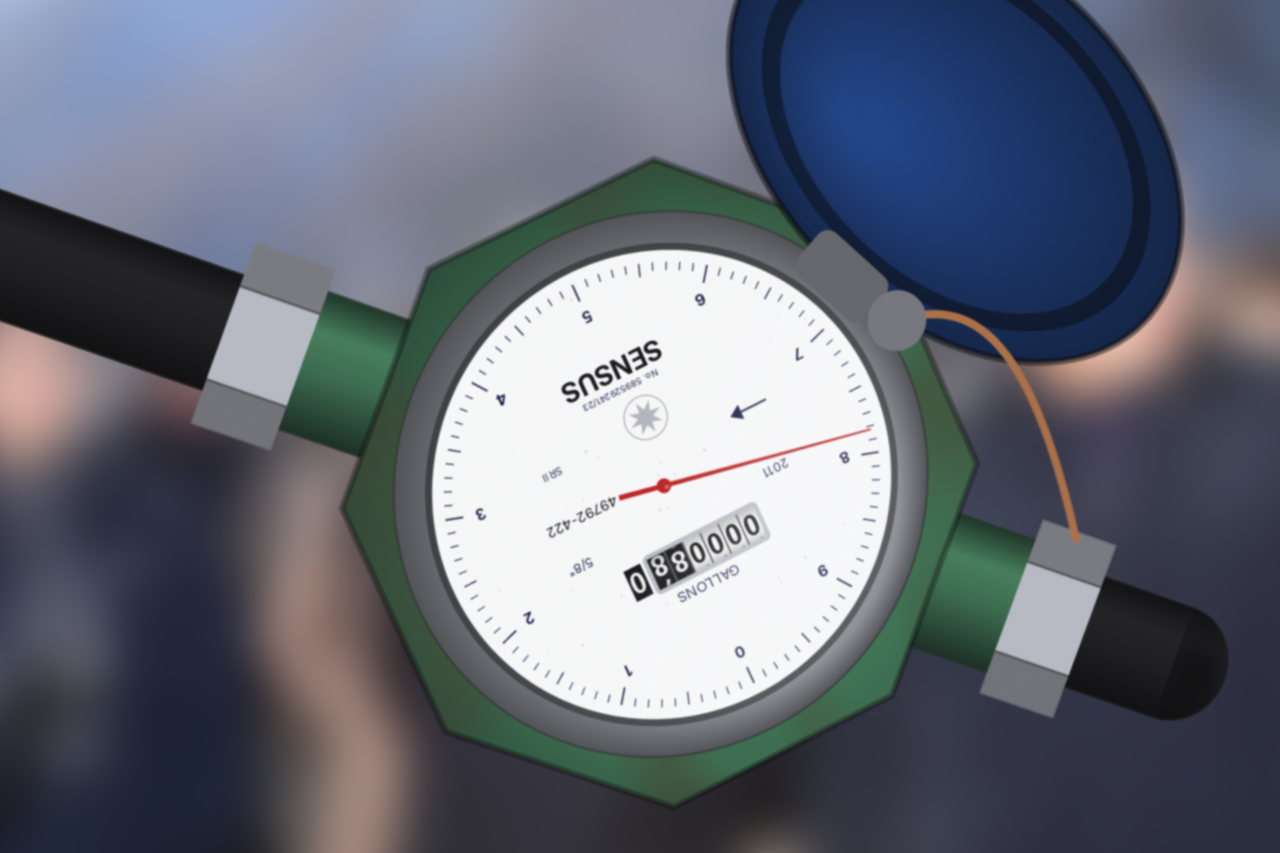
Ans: 877.8 gal
